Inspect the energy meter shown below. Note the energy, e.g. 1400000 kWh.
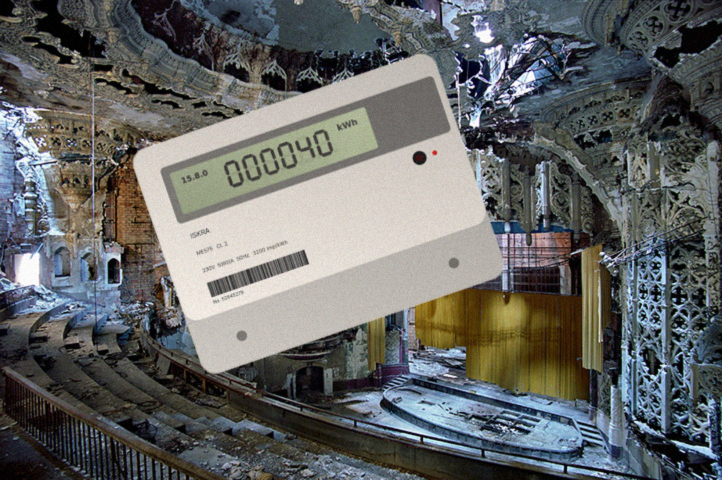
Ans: 40 kWh
